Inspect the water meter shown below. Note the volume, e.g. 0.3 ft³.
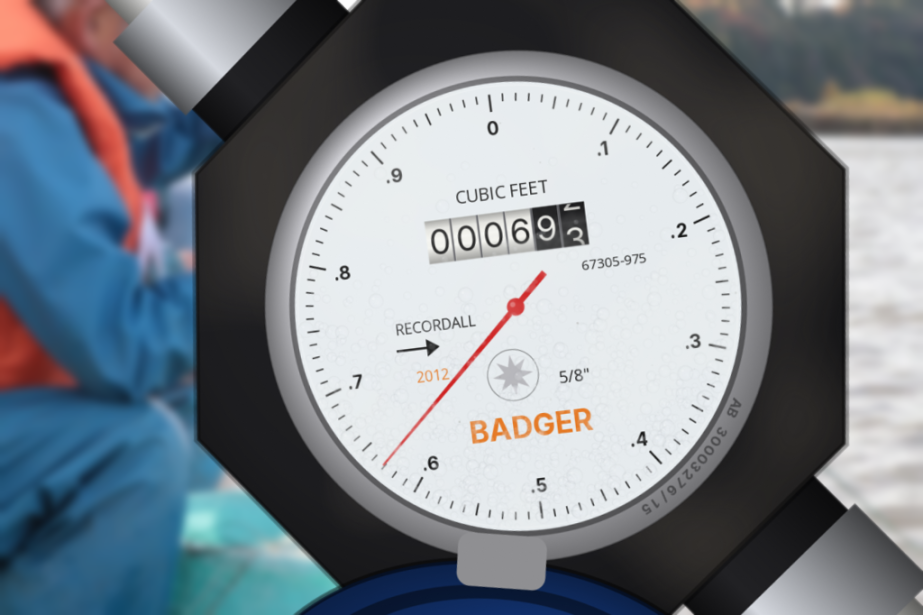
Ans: 692.63 ft³
